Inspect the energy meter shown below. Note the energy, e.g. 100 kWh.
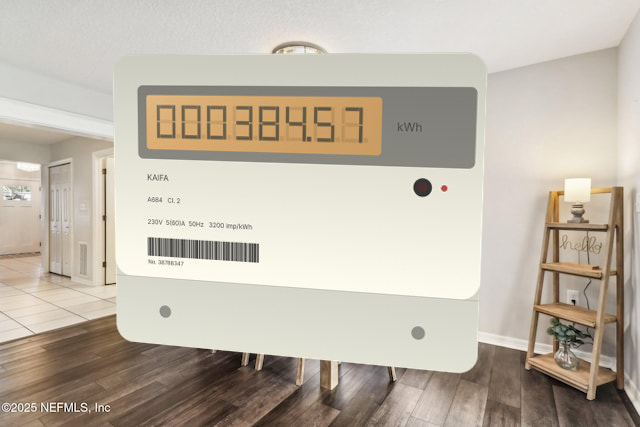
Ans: 384.57 kWh
